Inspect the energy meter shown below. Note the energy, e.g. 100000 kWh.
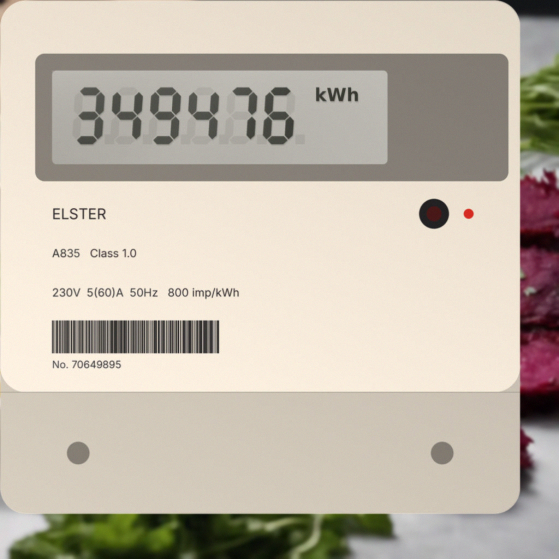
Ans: 349476 kWh
